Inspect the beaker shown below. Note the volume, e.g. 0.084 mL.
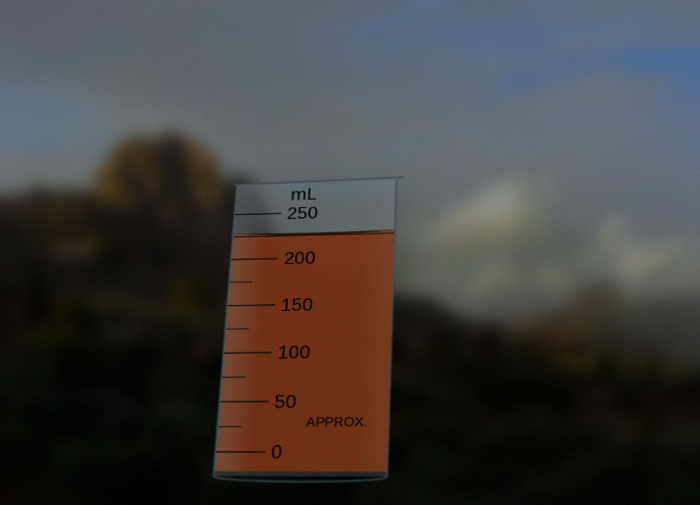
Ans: 225 mL
